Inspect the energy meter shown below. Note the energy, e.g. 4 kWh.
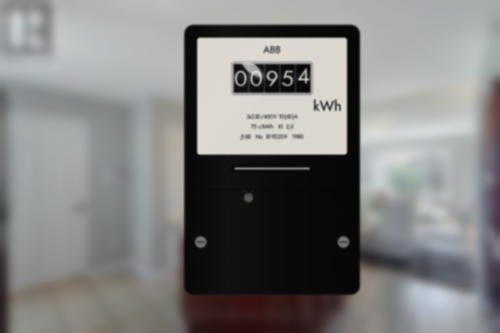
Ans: 954 kWh
